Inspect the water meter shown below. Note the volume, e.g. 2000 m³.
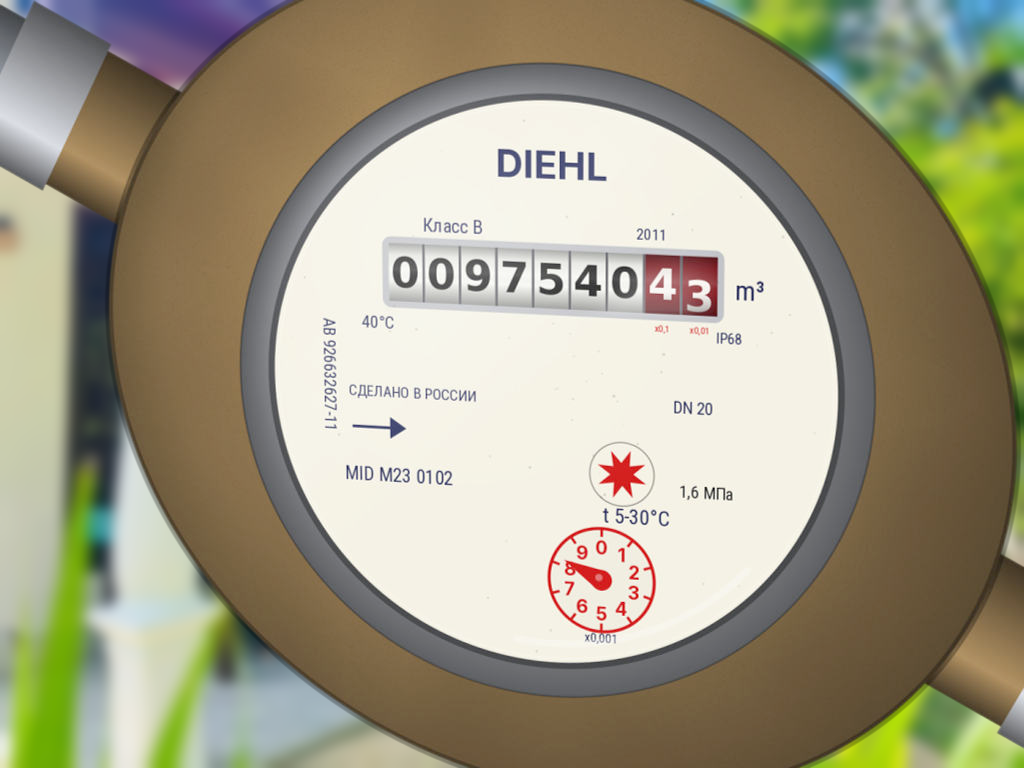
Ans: 97540.428 m³
